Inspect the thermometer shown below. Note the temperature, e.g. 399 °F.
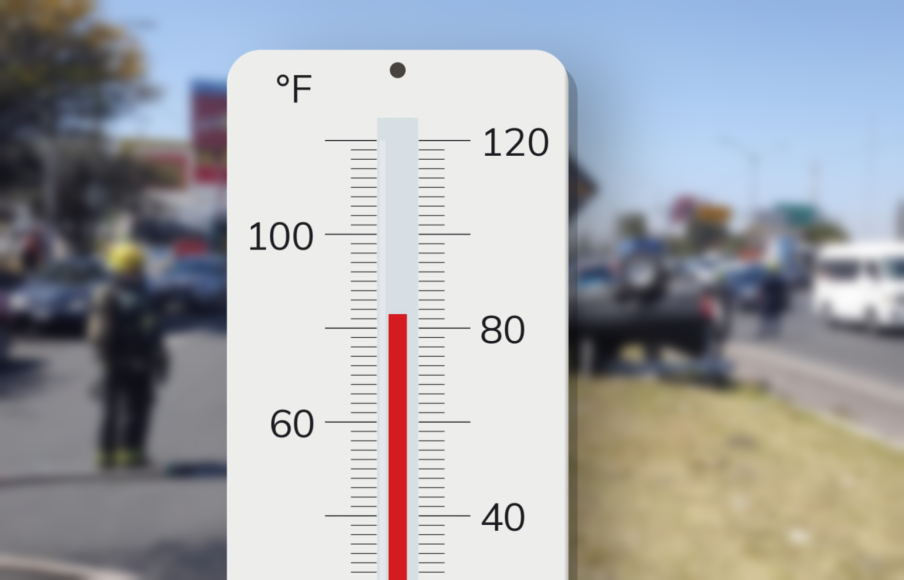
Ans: 83 °F
